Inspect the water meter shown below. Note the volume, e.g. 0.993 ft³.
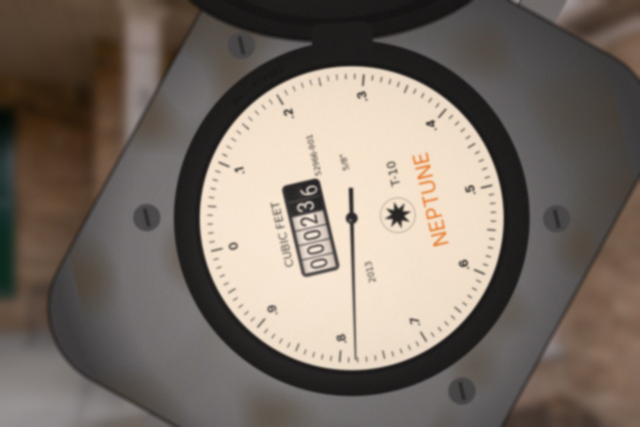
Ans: 235.78 ft³
